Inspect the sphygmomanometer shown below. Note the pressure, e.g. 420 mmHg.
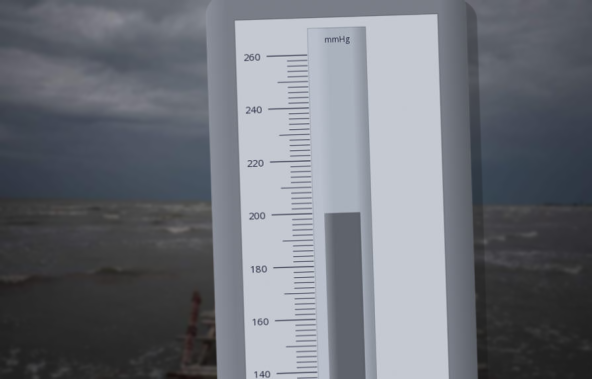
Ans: 200 mmHg
